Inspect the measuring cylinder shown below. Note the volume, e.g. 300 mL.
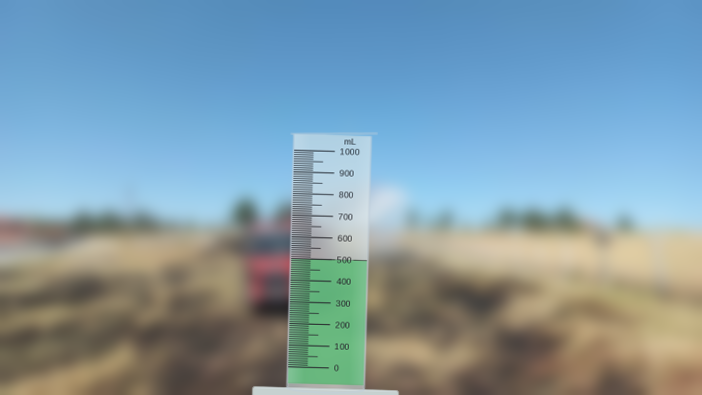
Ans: 500 mL
